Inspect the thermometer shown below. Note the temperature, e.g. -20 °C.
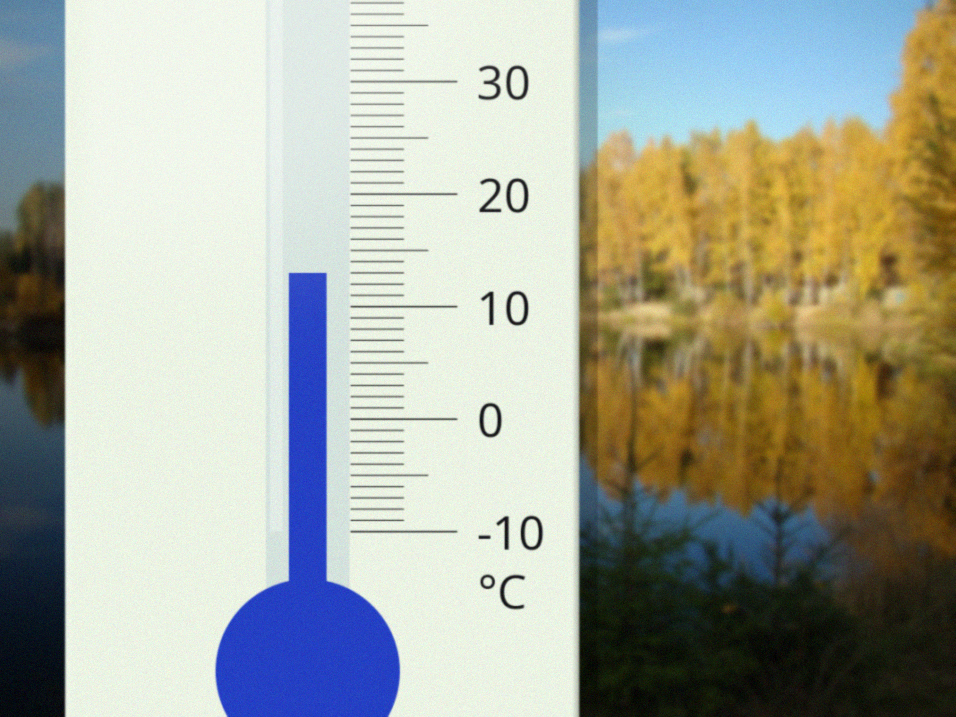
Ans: 13 °C
